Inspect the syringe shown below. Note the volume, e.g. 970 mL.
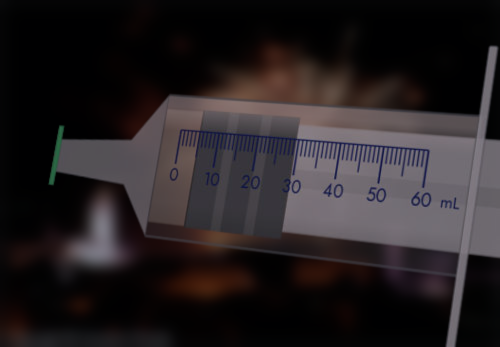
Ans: 5 mL
